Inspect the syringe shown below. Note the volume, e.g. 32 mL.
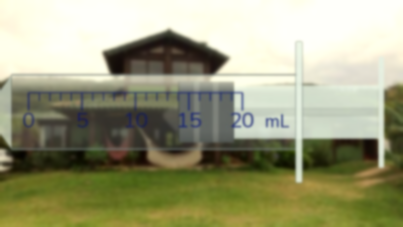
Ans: 14 mL
